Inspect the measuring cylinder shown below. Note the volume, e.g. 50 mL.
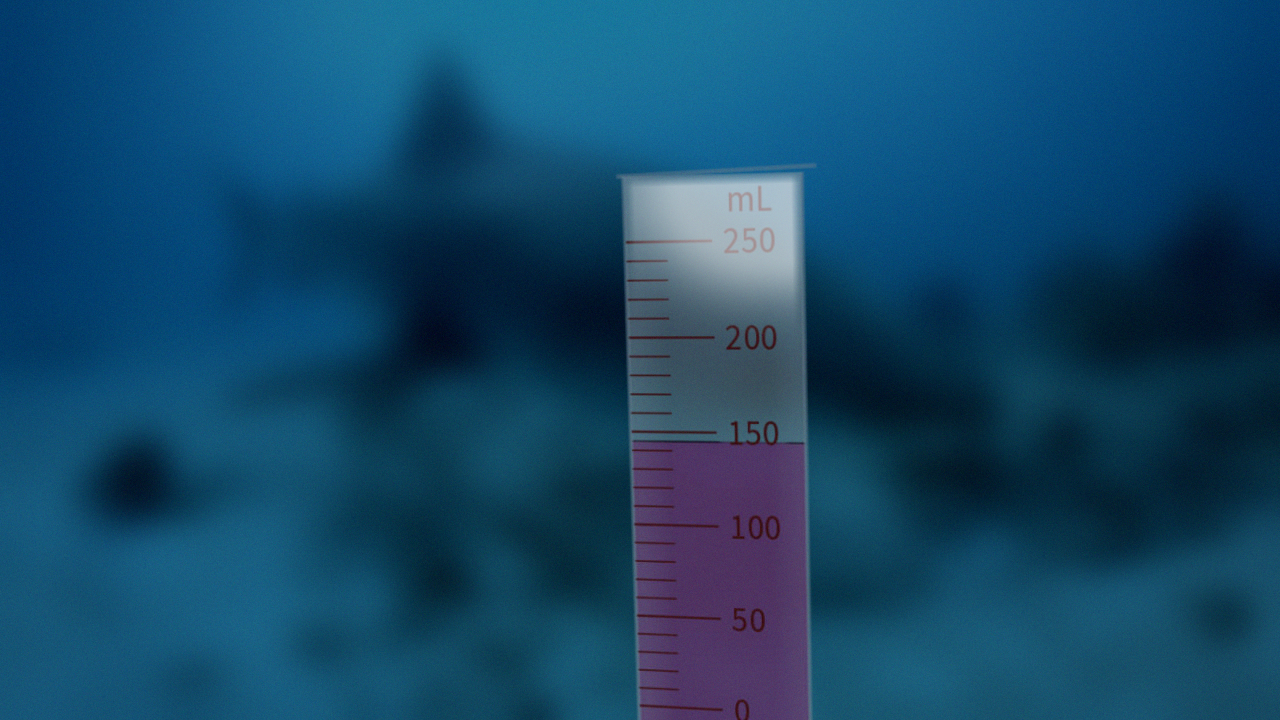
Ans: 145 mL
